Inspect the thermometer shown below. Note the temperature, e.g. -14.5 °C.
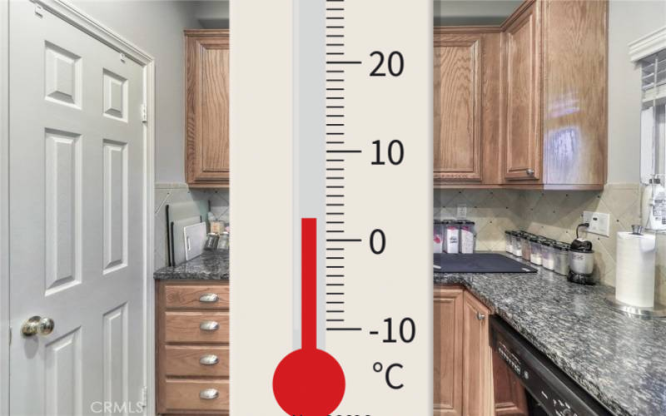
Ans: 2.5 °C
